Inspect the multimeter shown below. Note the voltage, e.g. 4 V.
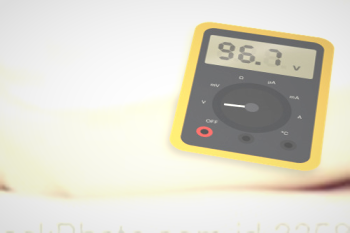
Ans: 96.7 V
